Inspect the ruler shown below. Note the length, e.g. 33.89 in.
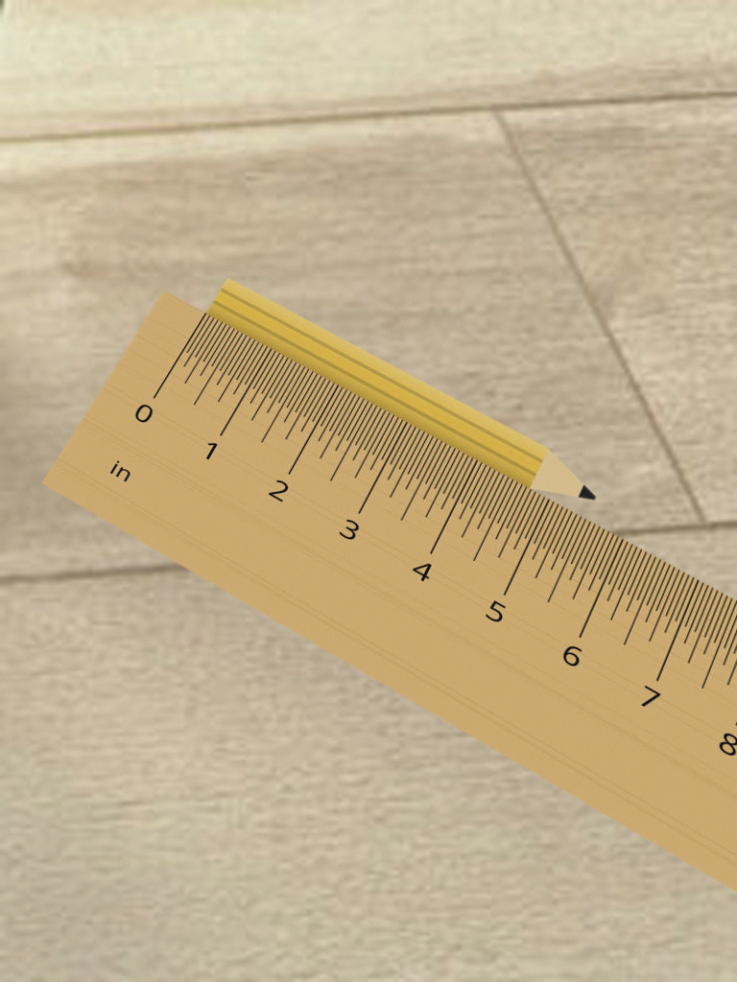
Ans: 5.5 in
